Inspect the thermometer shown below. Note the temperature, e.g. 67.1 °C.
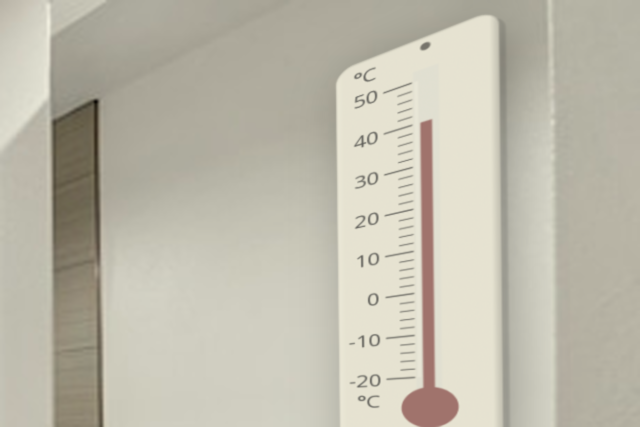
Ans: 40 °C
